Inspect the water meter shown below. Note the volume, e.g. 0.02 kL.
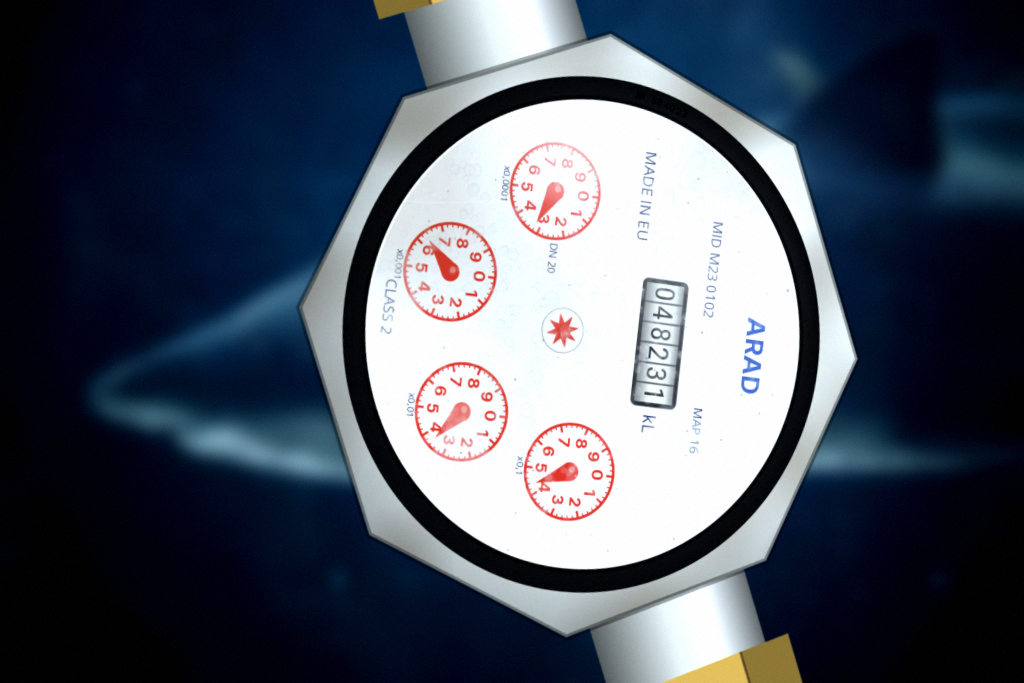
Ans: 48231.4363 kL
